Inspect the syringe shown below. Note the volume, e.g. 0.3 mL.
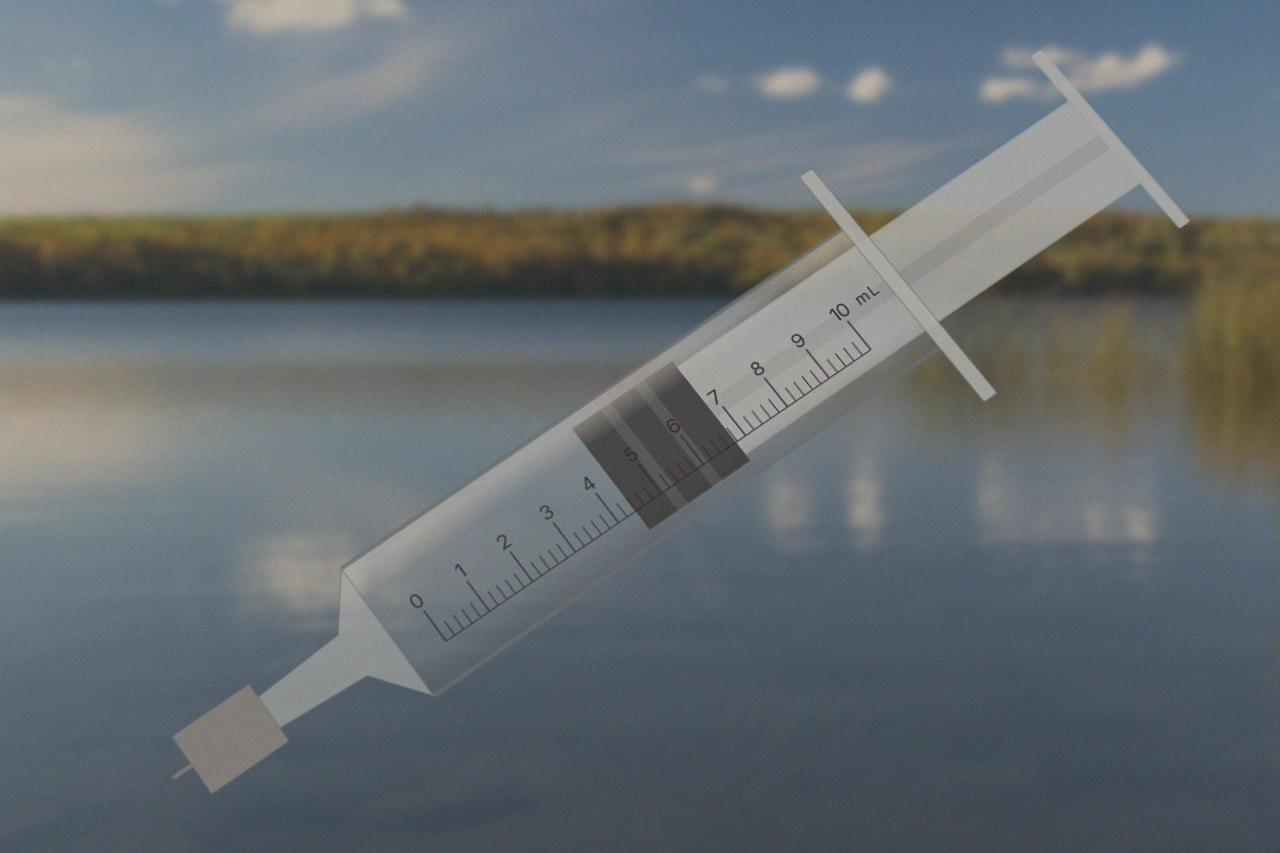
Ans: 4.4 mL
